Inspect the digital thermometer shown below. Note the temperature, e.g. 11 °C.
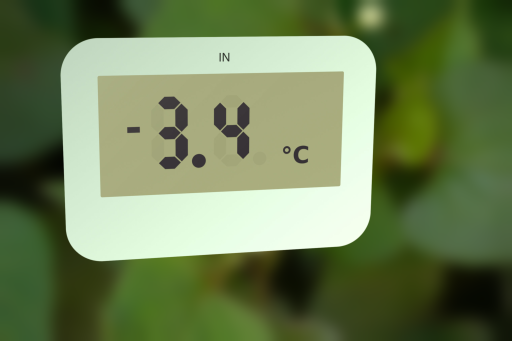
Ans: -3.4 °C
